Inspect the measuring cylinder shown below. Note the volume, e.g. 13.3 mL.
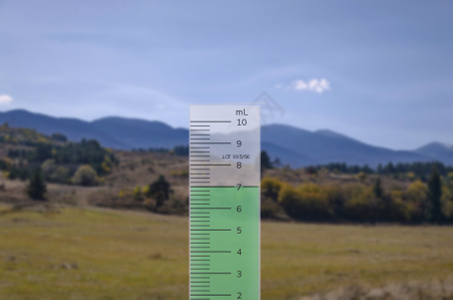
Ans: 7 mL
